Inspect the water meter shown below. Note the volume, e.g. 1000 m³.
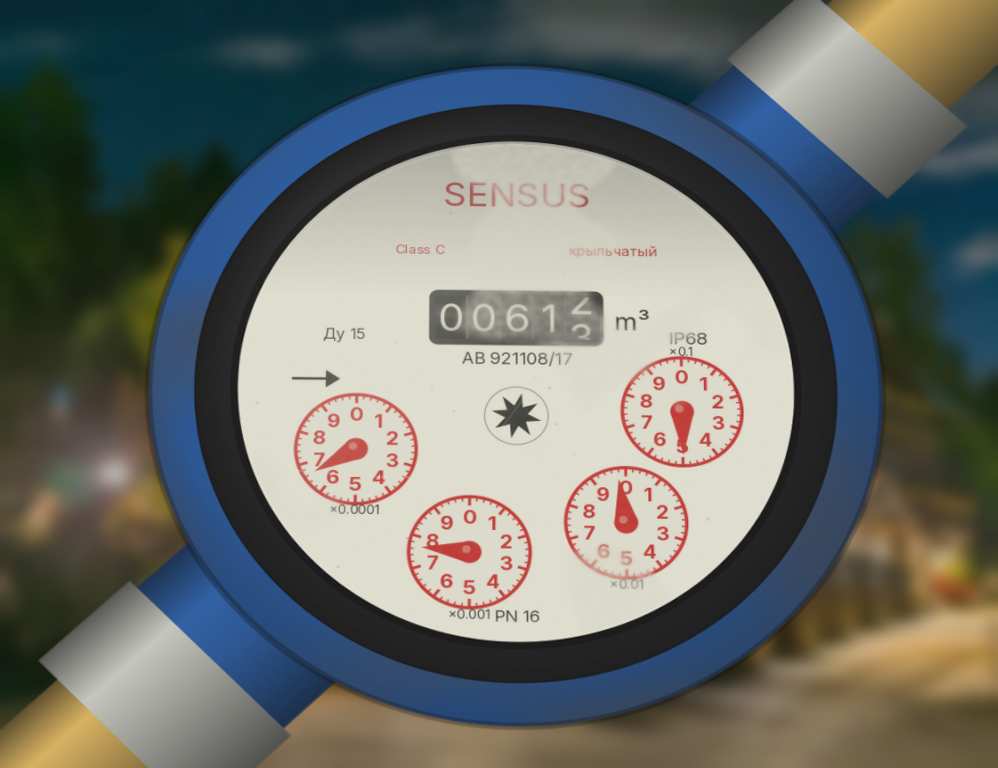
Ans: 612.4976 m³
